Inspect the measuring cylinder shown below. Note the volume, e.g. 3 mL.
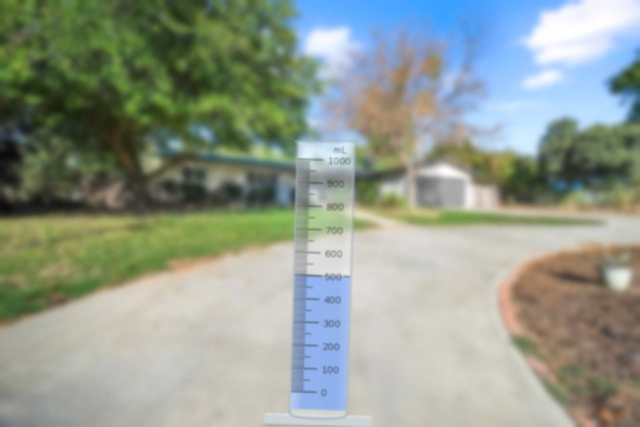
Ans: 500 mL
